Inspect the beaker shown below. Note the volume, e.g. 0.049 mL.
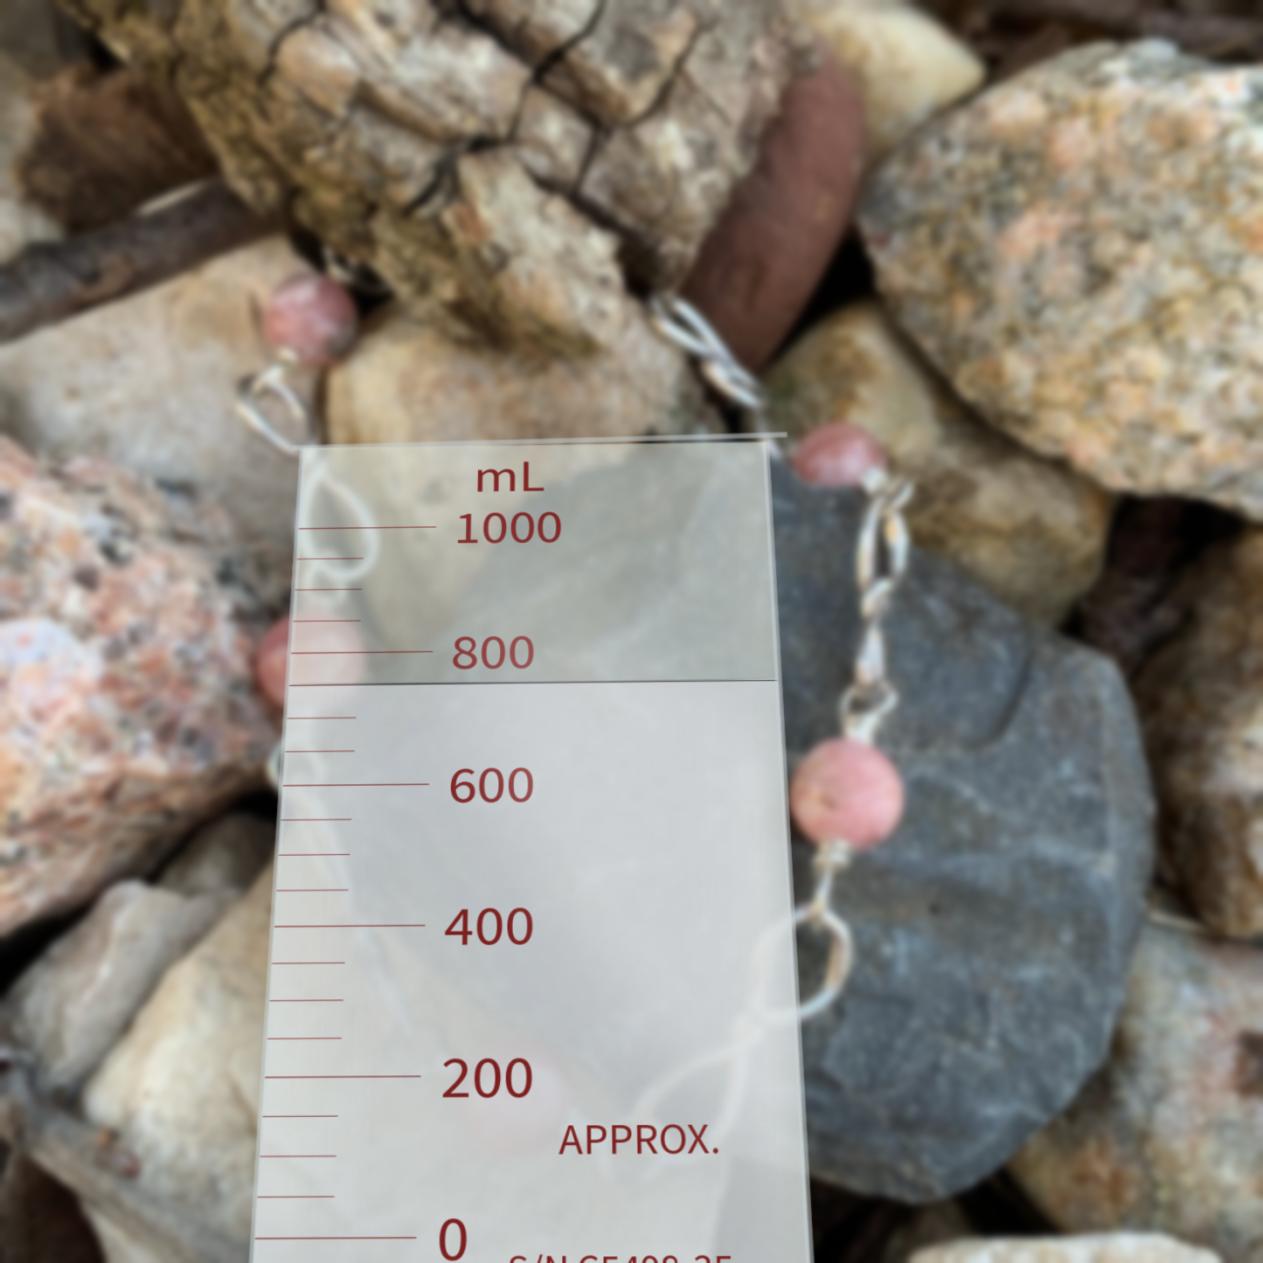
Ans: 750 mL
